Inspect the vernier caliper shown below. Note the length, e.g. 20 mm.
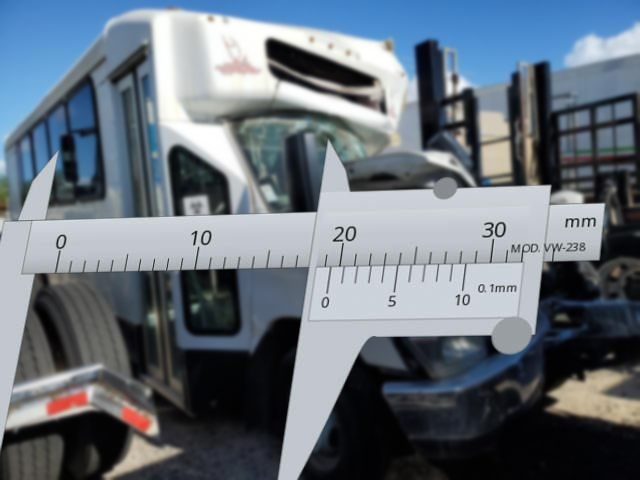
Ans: 19.4 mm
